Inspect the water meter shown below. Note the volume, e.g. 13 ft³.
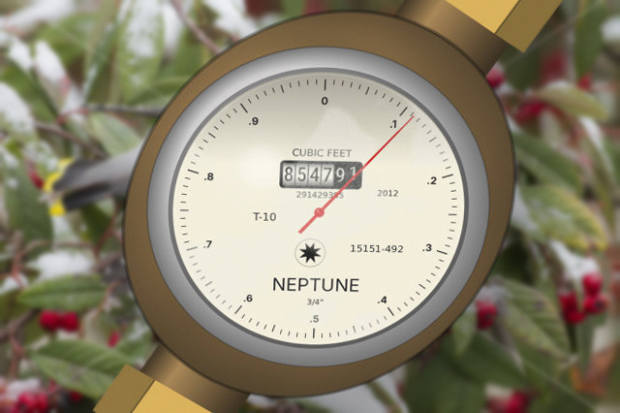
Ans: 854791.11 ft³
